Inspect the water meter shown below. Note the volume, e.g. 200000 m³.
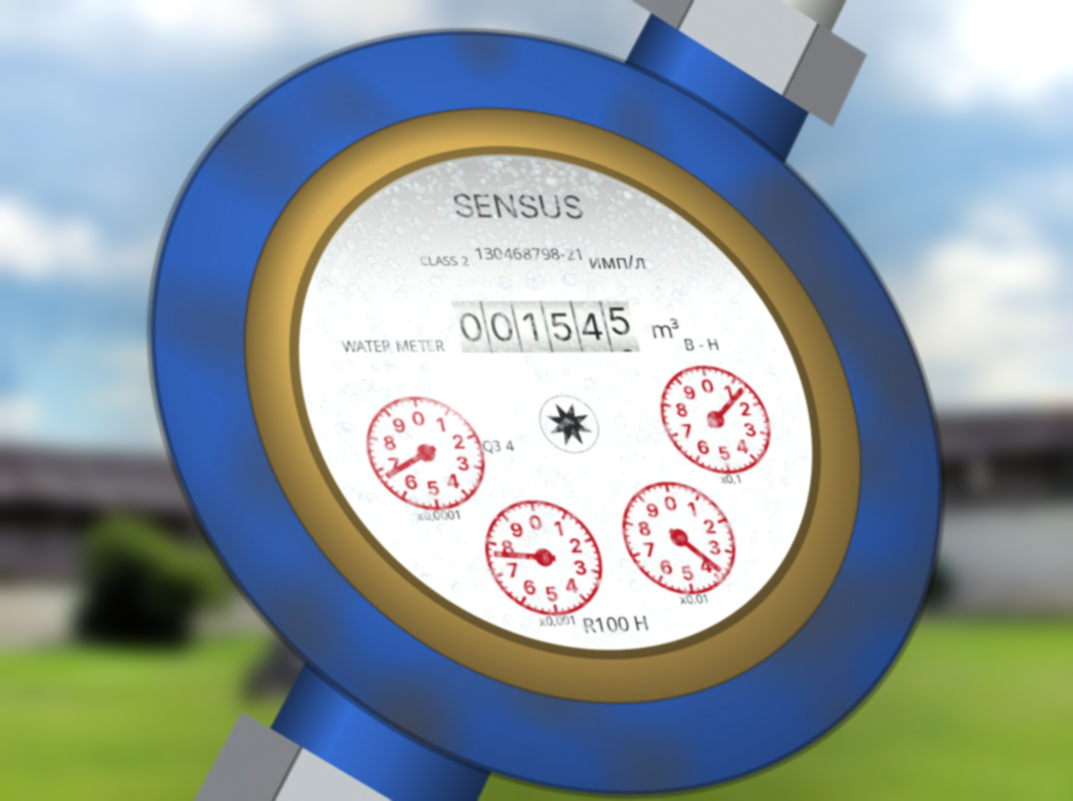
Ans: 1545.1376 m³
